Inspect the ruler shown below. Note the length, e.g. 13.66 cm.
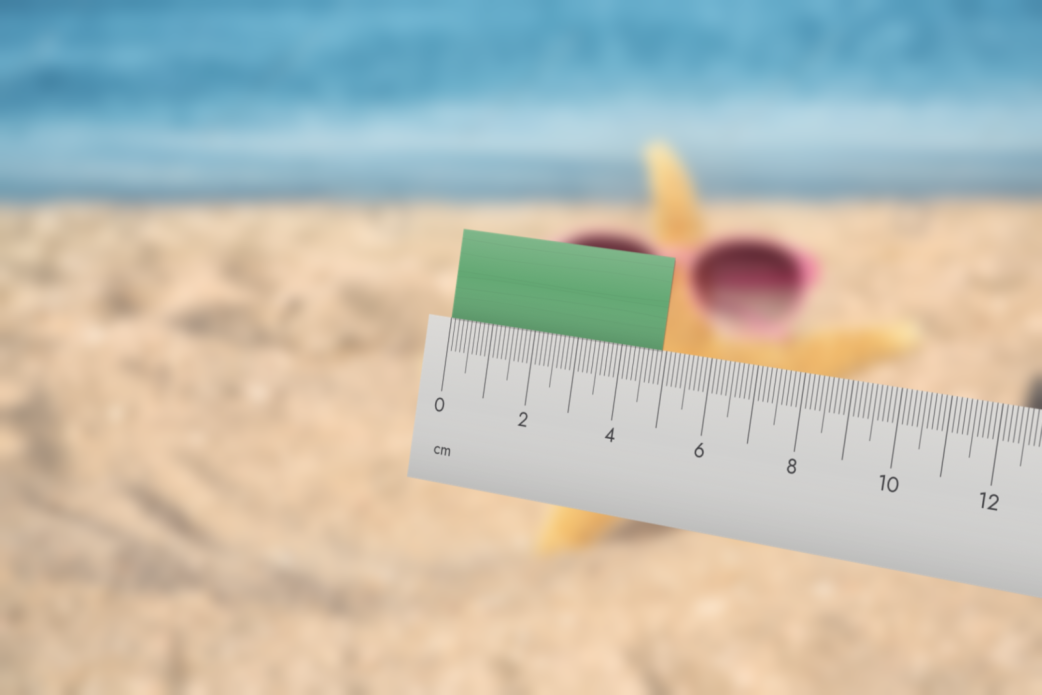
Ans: 4.9 cm
